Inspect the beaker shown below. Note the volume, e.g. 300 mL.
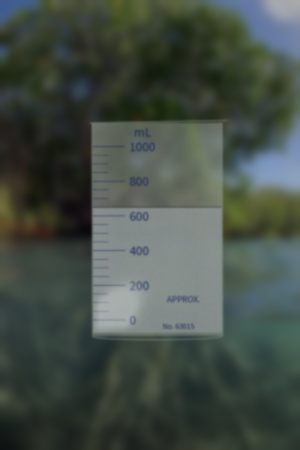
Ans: 650 mL
